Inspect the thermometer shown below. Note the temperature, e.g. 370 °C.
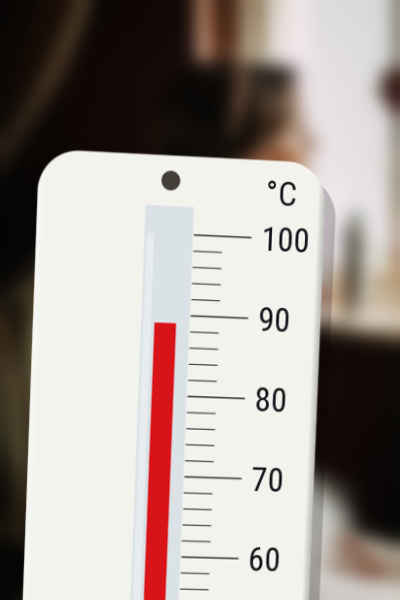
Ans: 89 °C
